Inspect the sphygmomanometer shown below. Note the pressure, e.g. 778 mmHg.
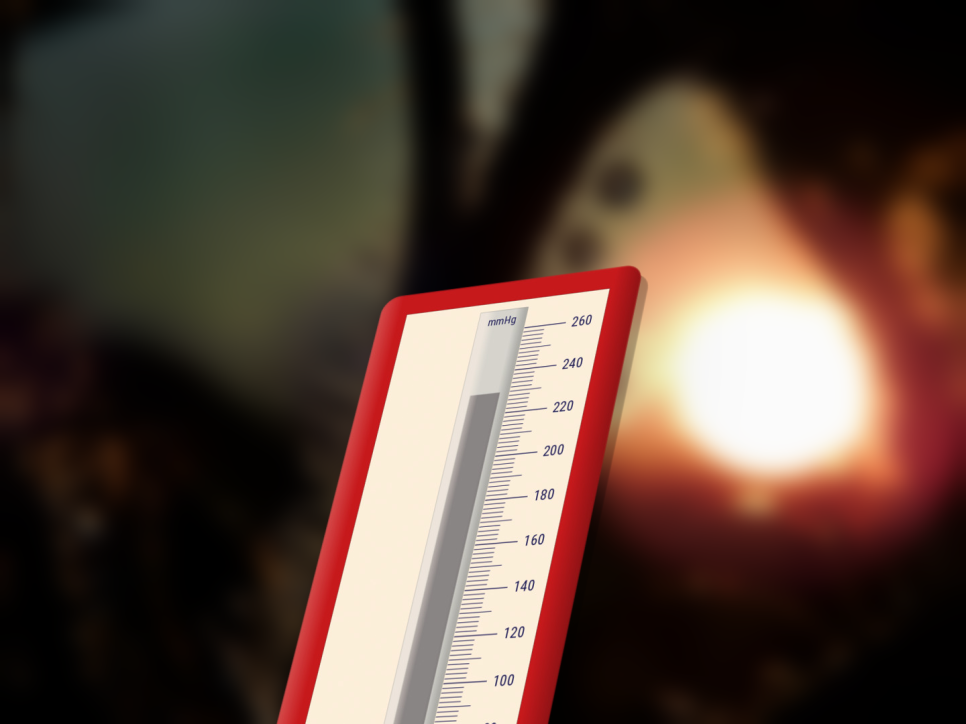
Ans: 230 mmHg
